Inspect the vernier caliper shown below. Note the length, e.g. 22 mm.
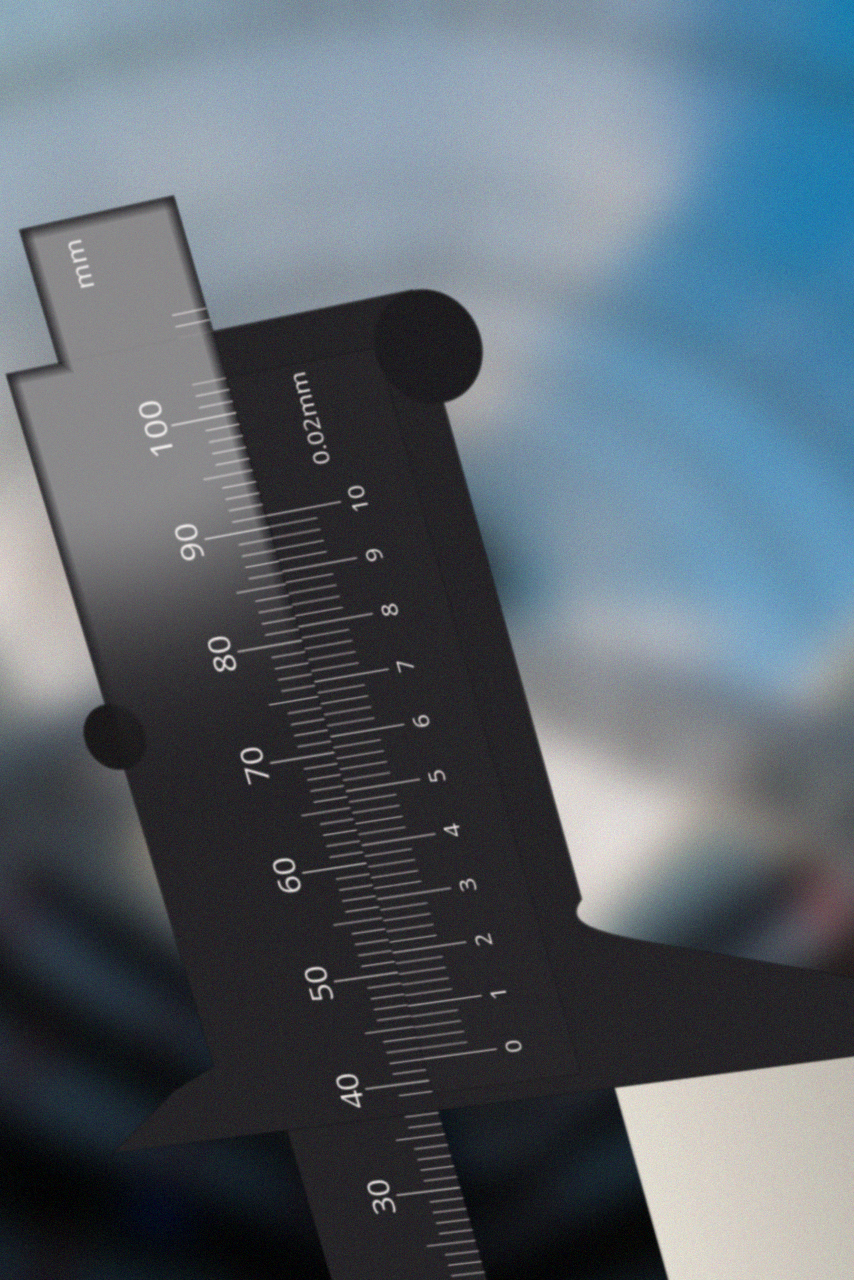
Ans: 42.0 mm
